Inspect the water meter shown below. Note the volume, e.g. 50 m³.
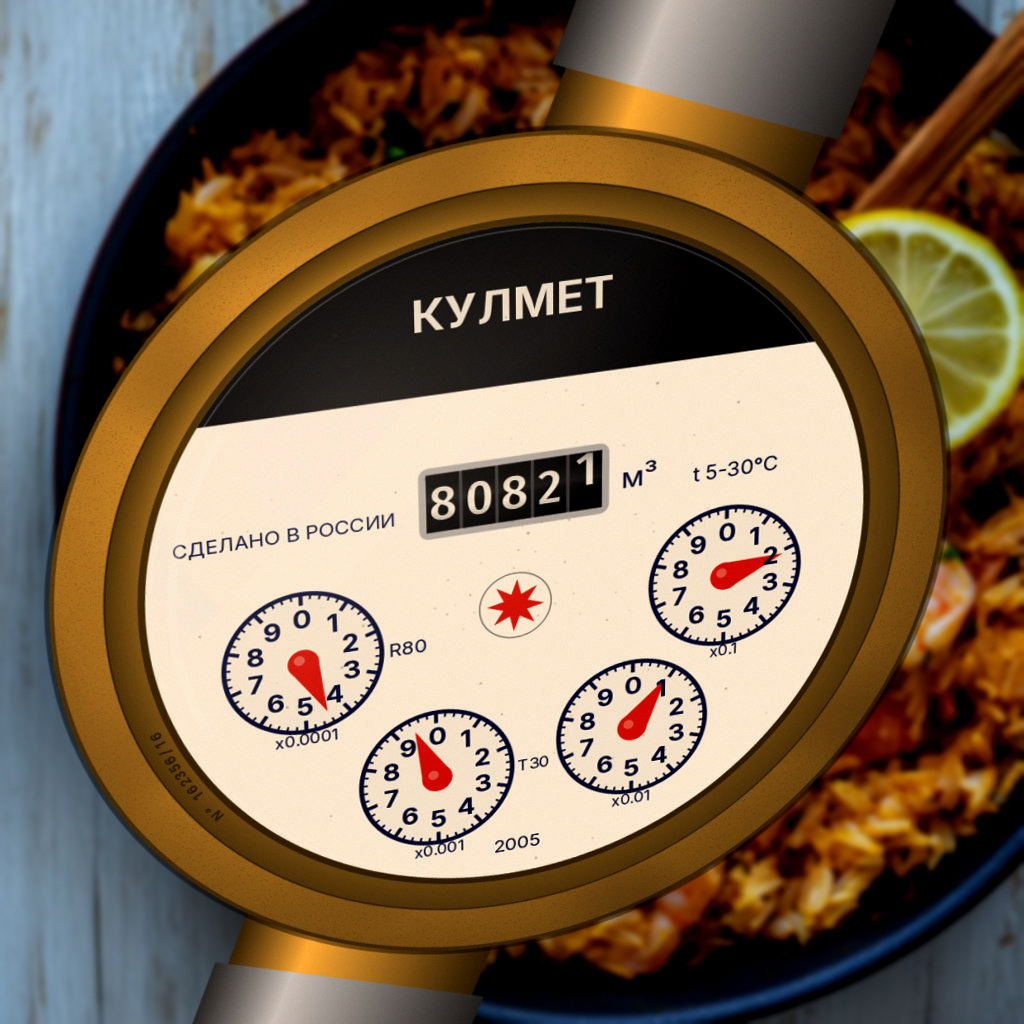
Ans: 80821.2094 m³
